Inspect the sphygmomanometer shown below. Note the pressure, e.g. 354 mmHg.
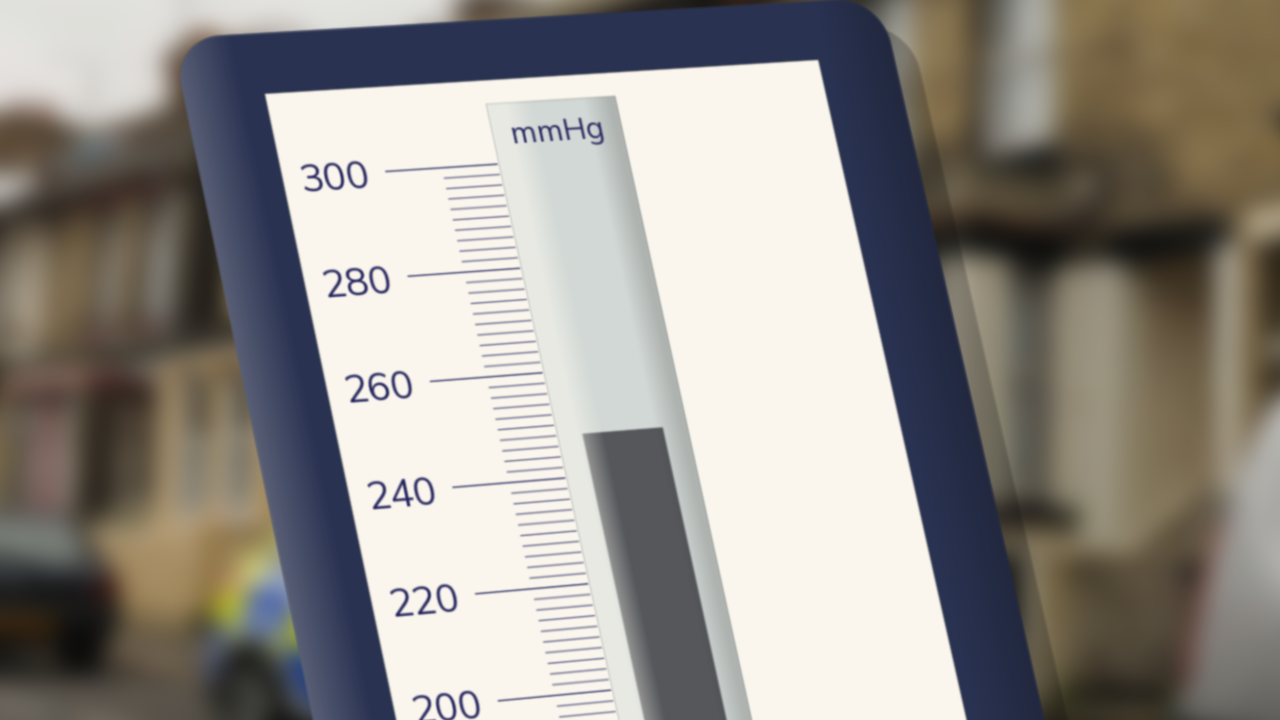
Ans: 248 mmHg
